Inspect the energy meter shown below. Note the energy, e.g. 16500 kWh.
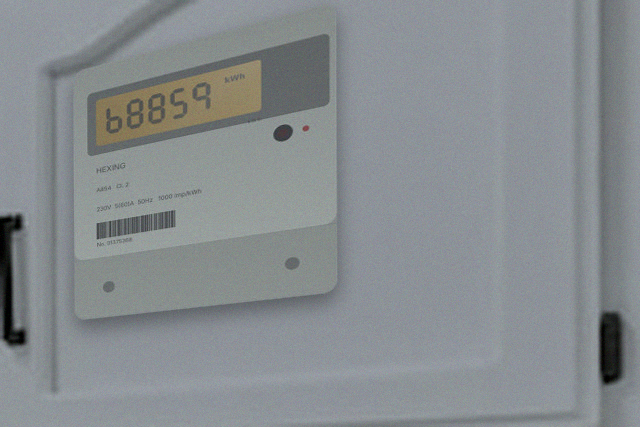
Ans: 68859 kWh
